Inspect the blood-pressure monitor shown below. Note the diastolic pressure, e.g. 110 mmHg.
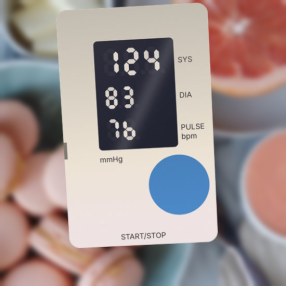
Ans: 83 mmHg
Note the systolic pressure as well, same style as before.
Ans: 124 mmHg
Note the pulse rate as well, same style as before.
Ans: 76 bpm
